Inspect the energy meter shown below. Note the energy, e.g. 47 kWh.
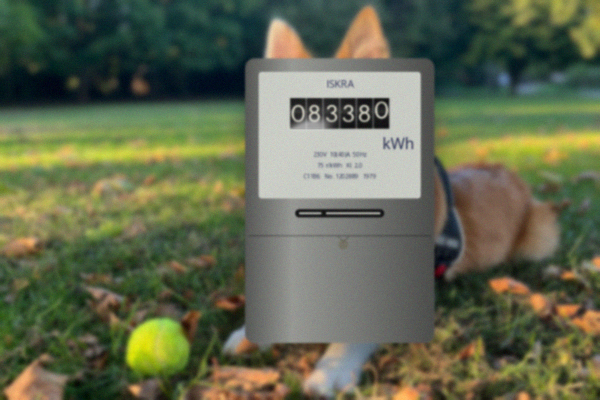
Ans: 83380 kWh
